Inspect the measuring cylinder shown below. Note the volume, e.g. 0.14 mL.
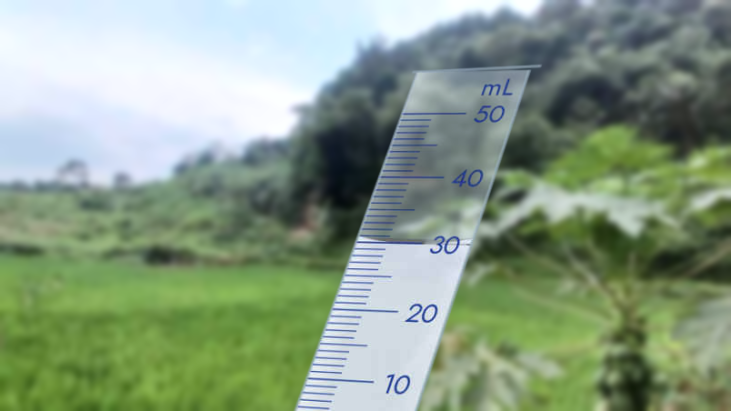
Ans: 30 mL
